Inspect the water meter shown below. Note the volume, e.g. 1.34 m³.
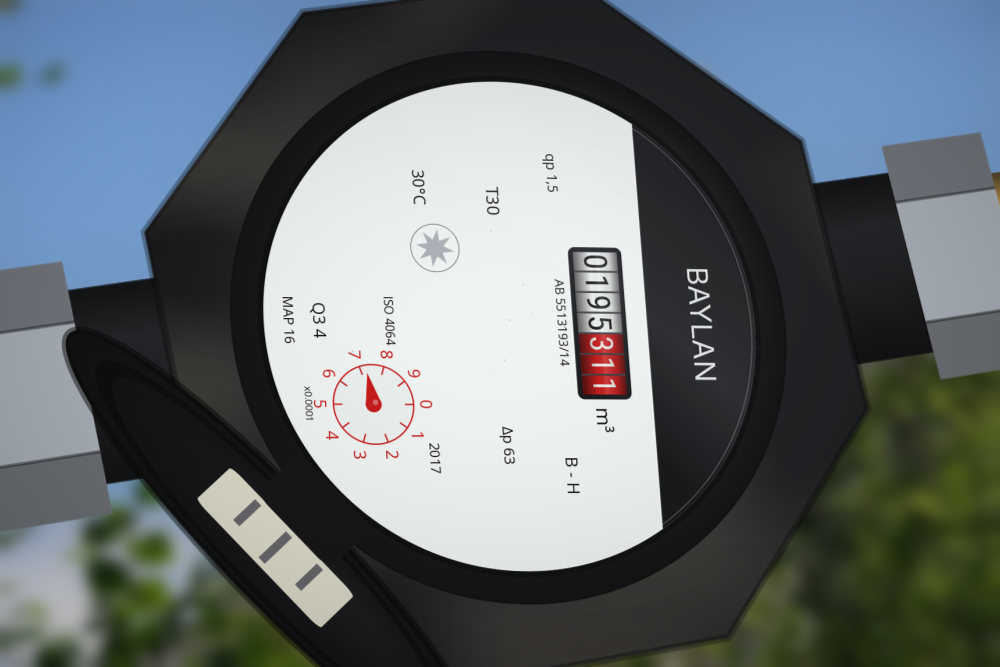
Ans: 195.3117 m³
